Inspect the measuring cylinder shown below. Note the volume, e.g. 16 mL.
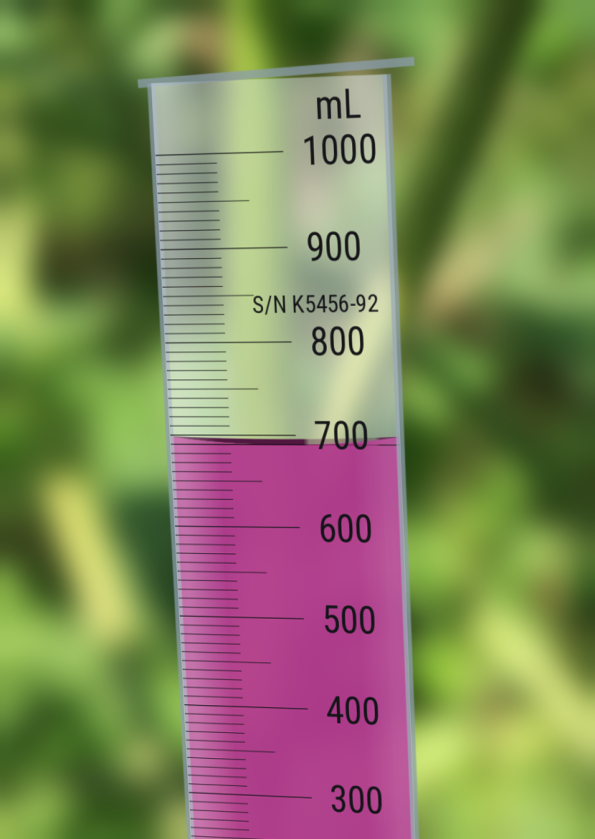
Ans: 690 mL
